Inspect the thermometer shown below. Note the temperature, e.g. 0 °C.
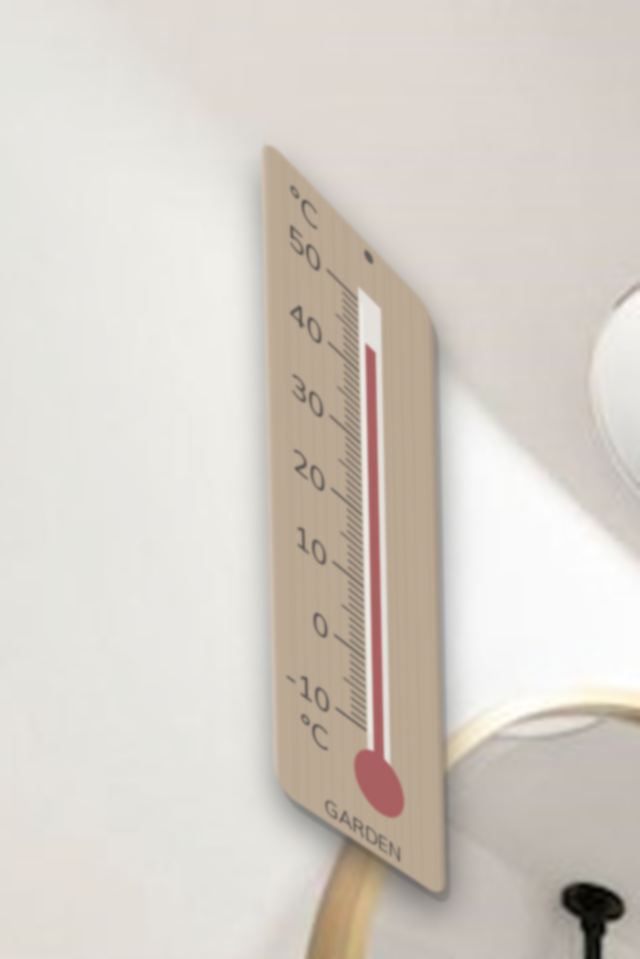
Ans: 45 °C
